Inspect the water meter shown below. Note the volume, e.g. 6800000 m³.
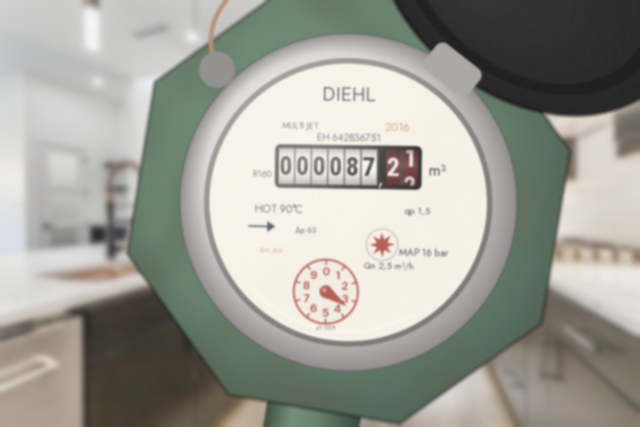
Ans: 87.213 m³
